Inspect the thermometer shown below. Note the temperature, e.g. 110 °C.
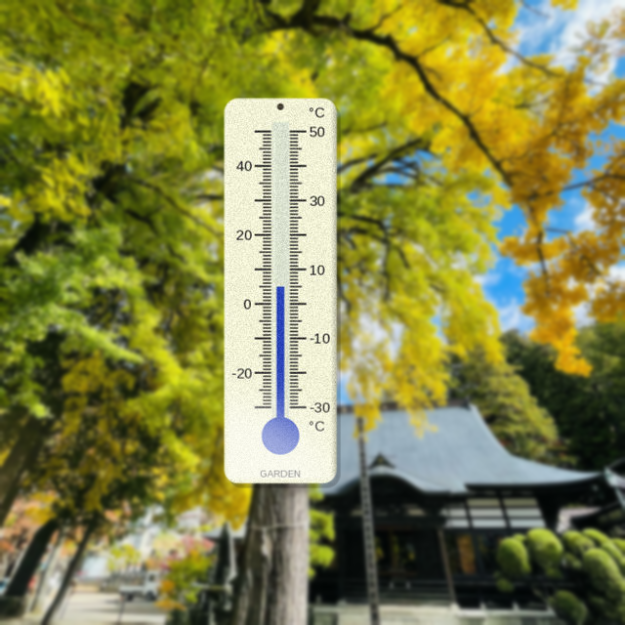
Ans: 5 °C
